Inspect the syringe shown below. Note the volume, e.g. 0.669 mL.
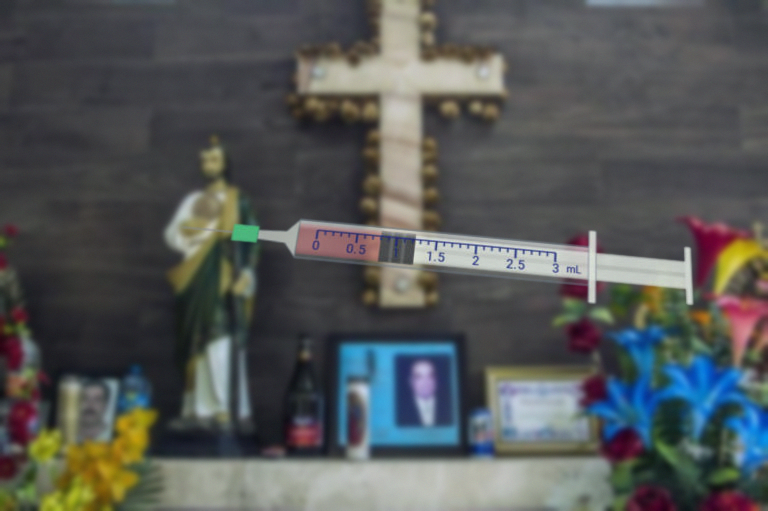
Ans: 0.8 mL
